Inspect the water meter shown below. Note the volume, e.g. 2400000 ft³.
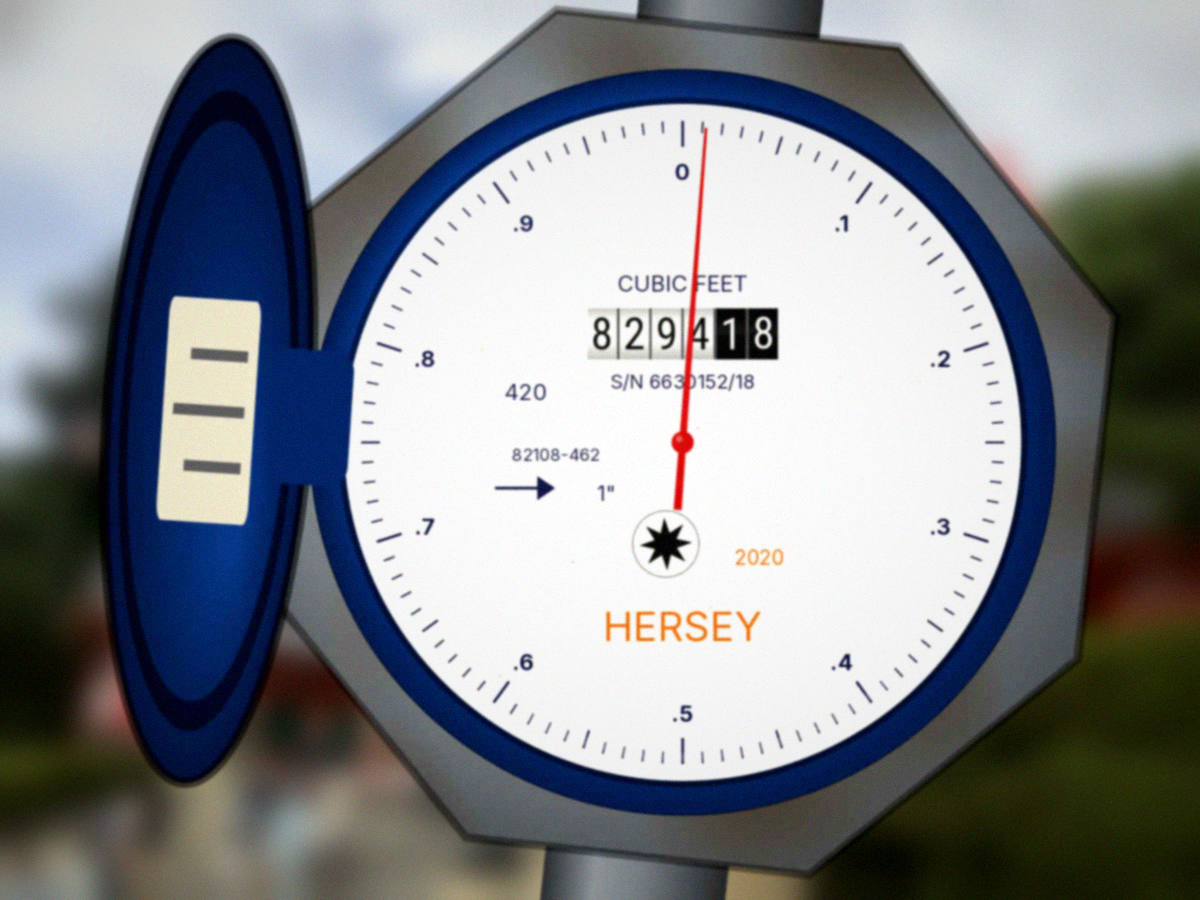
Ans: 829418.01 ft³
